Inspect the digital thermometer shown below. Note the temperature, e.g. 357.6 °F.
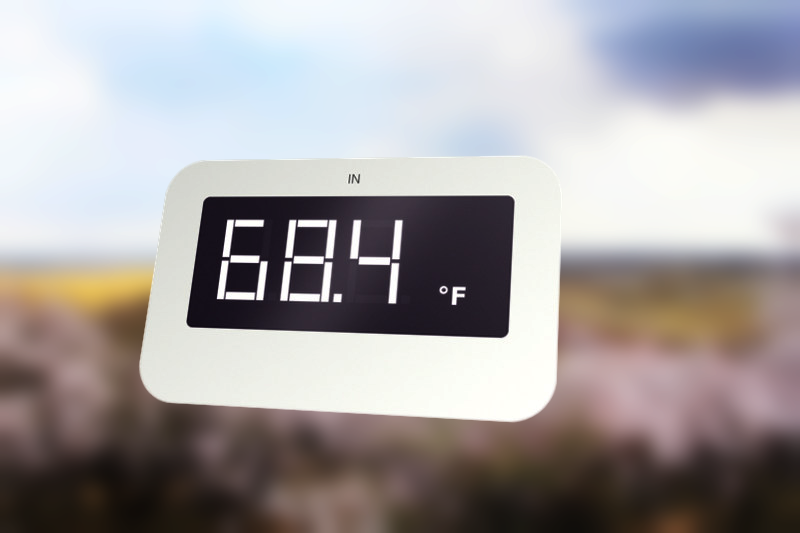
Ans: 68.4 °F
